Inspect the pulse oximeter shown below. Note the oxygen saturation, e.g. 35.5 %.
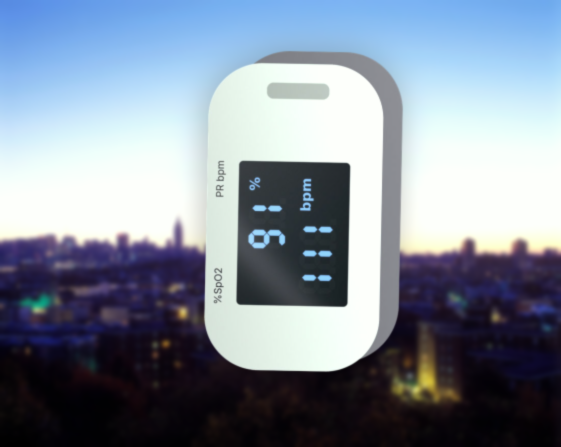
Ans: 91 %
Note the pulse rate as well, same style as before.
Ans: 111 bpm
